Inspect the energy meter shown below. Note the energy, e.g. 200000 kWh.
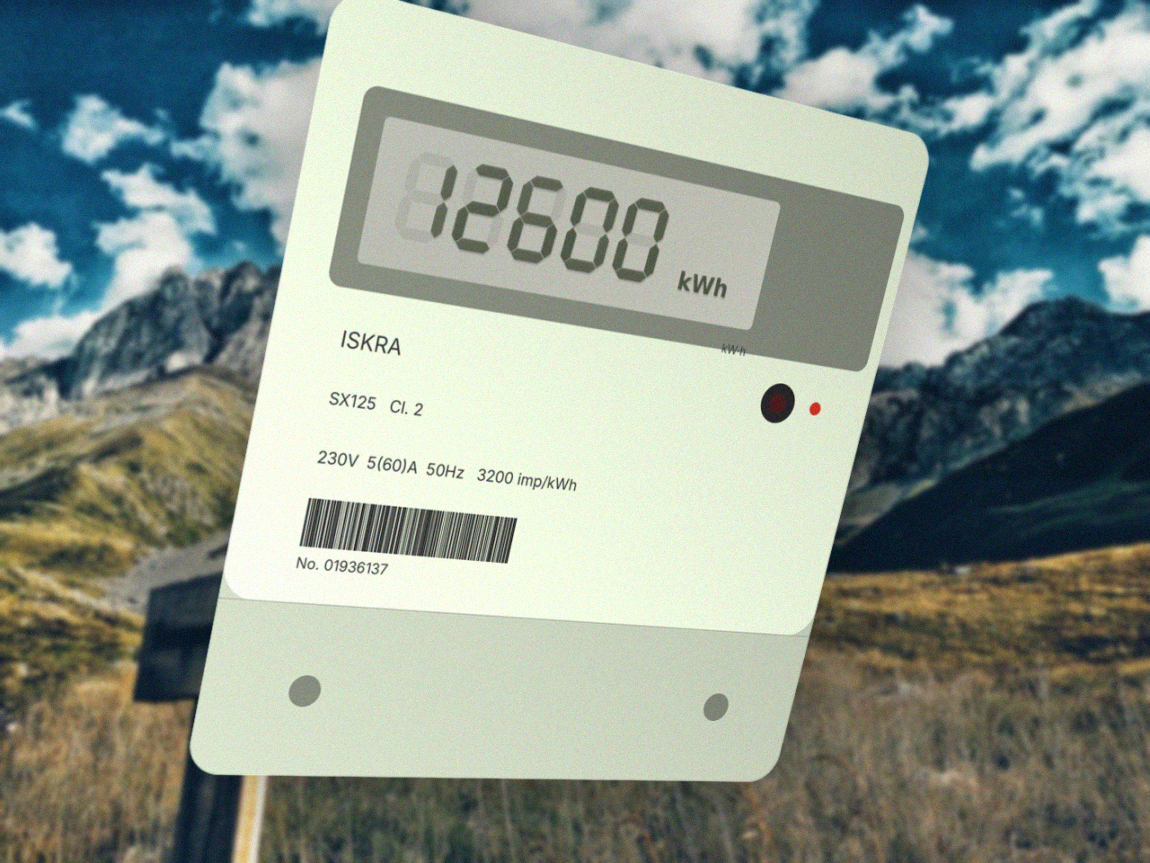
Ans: 12600 kWh
